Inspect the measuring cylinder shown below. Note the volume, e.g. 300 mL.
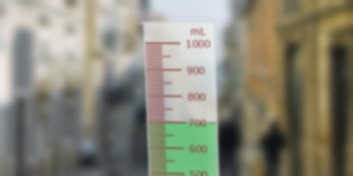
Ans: 700 mL
